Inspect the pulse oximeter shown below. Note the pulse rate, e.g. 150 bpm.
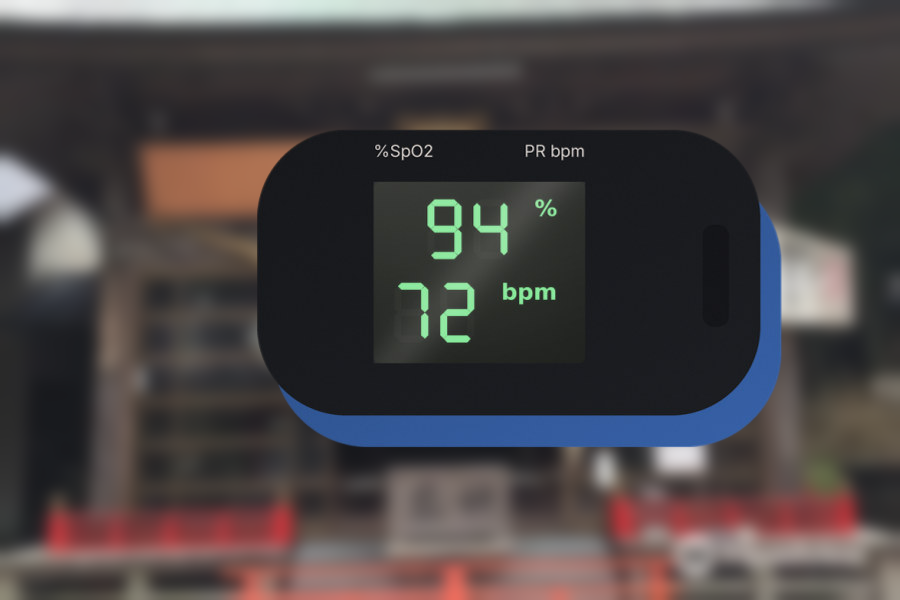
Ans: 72 bpm
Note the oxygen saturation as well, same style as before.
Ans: 94 %
